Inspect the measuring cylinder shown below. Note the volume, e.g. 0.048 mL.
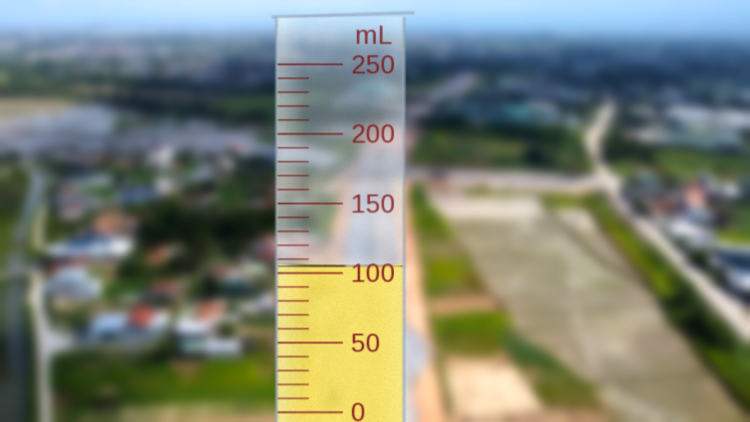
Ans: 105 mL
